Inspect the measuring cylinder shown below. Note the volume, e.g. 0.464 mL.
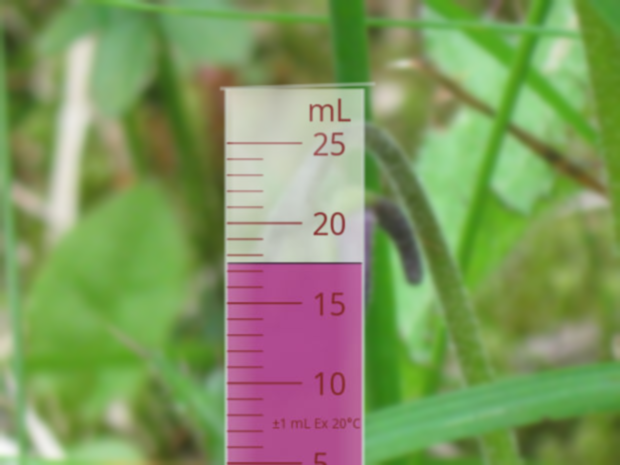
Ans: 17.5 mL
